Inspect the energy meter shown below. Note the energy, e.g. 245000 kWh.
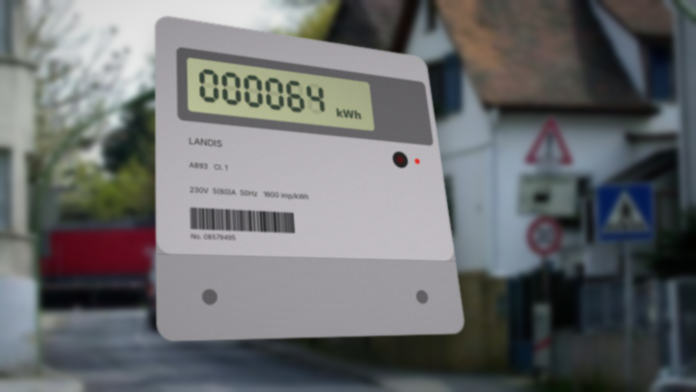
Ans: 64 kWh
